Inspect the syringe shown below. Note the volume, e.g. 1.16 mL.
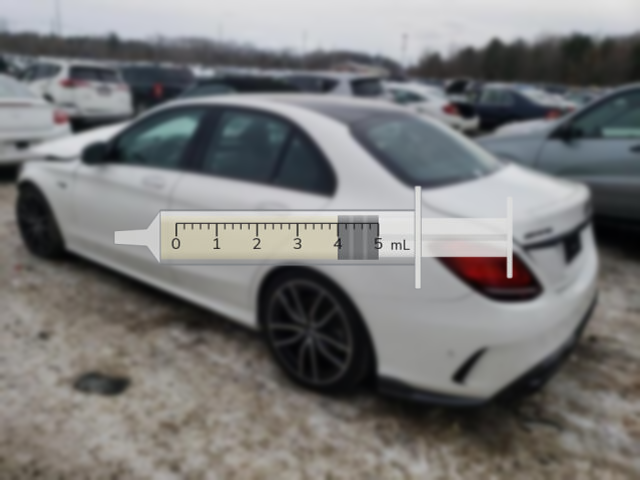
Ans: 4 mL
